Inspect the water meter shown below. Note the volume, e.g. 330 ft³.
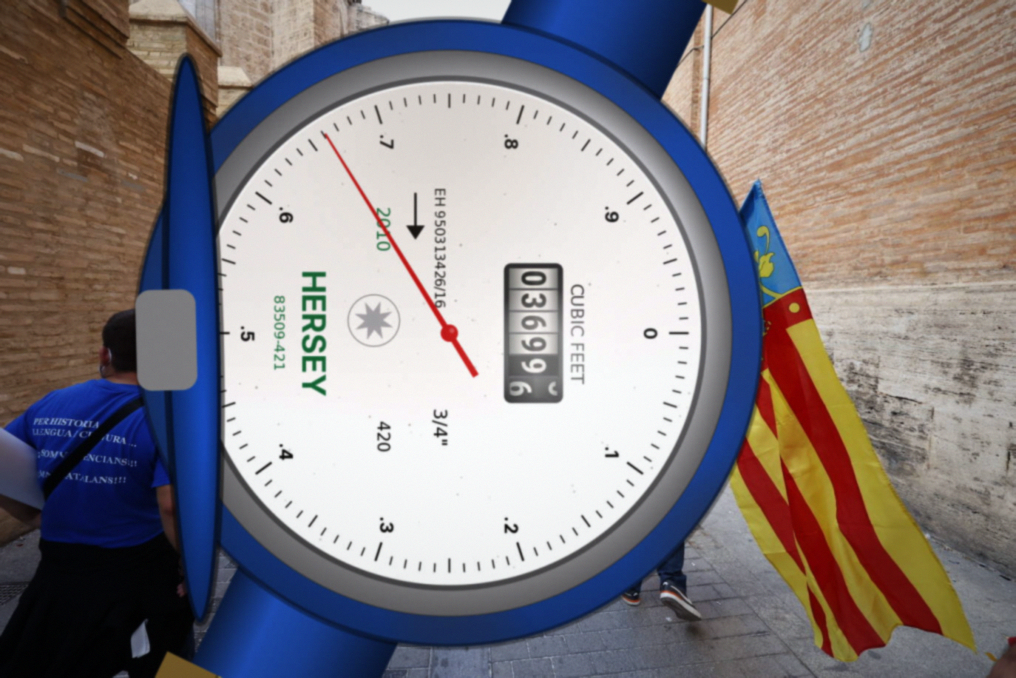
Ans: 36995.66 ft³
